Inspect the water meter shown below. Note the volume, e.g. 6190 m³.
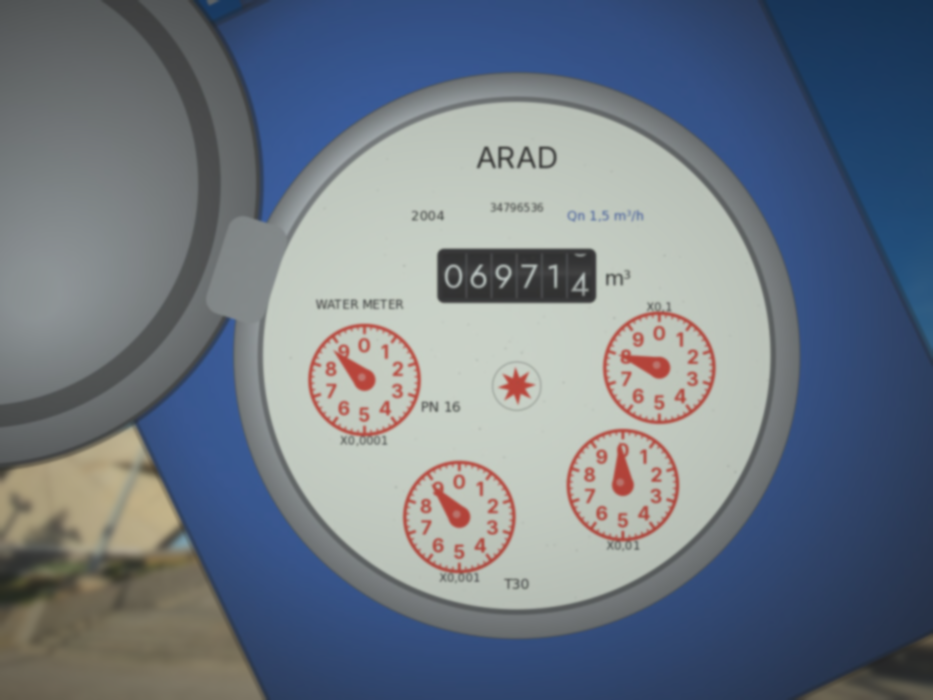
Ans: 69713.7988 m³
